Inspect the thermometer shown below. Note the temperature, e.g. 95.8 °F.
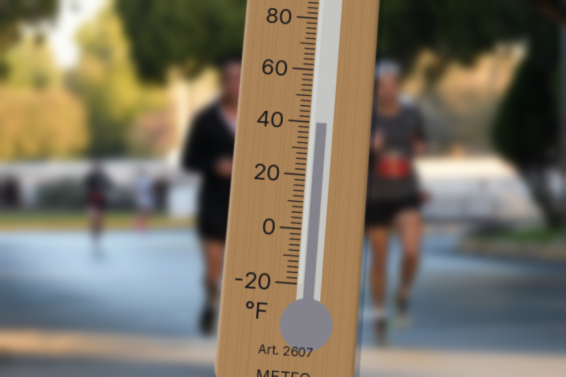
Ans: 40 °F
